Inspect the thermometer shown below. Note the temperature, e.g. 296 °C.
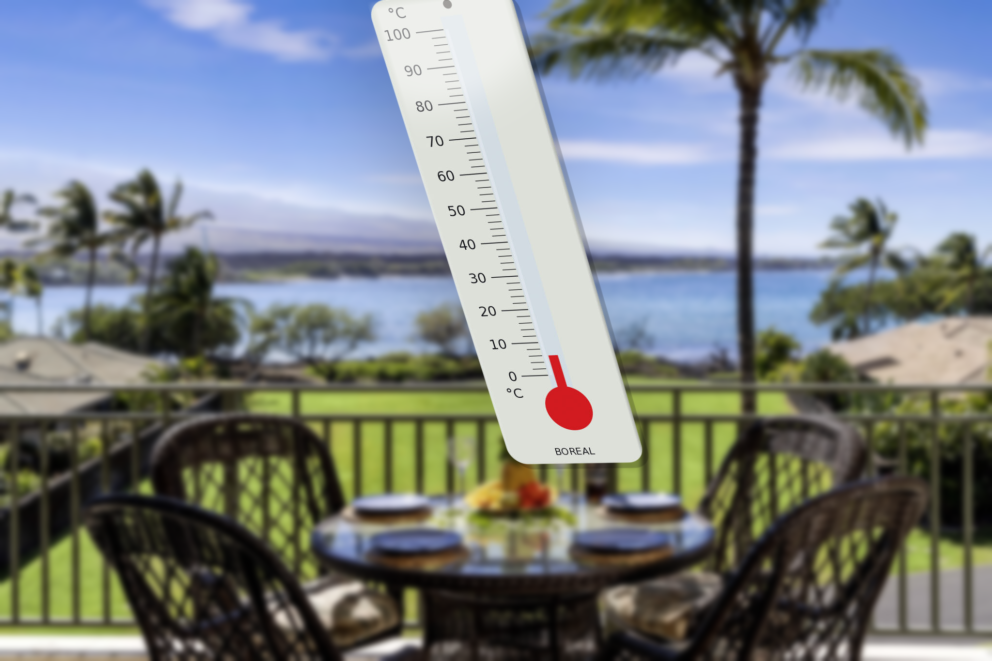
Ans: 6 °C
